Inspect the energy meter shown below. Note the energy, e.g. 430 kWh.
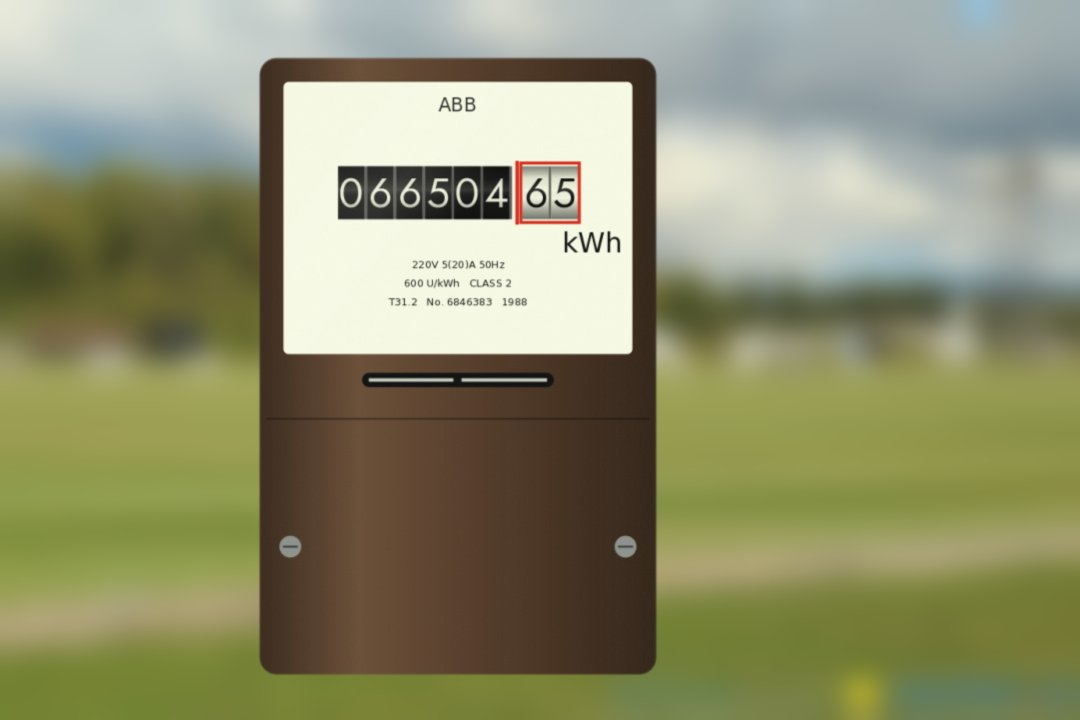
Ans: 66504.65 kWh
